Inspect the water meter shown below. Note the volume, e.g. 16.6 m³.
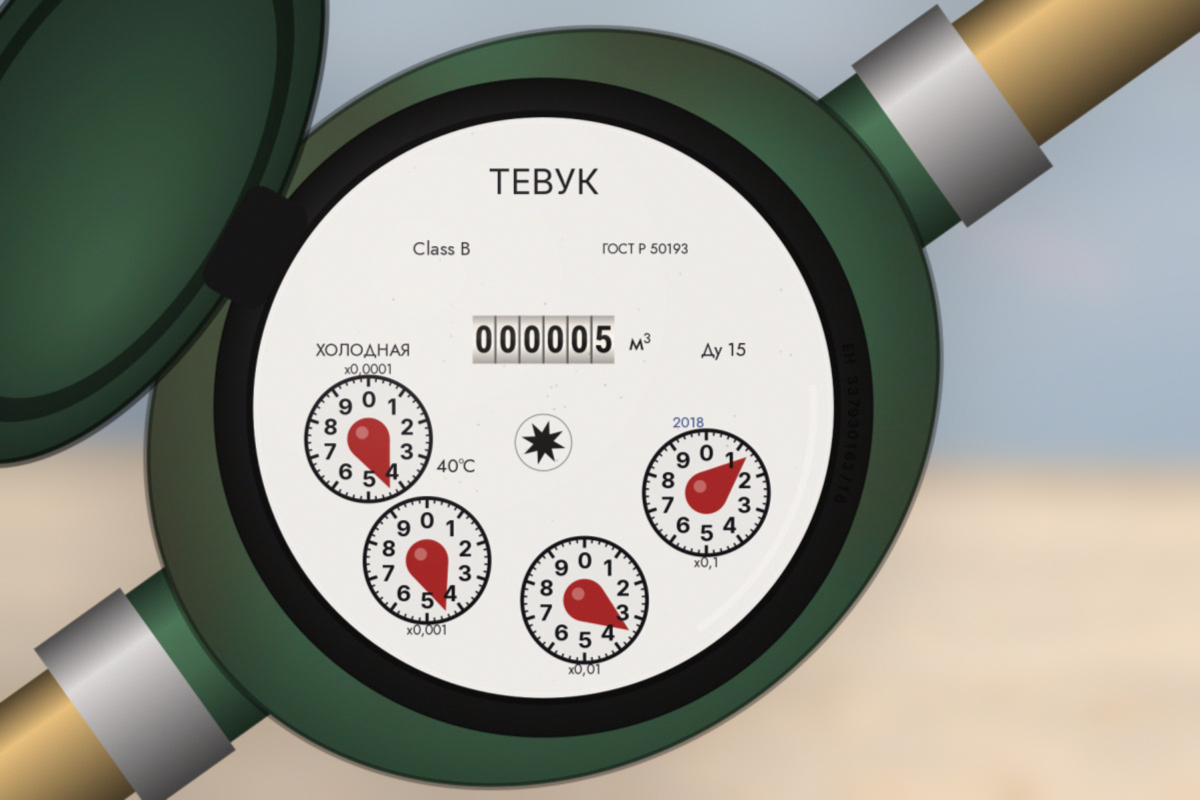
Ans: 5.1344 m³
